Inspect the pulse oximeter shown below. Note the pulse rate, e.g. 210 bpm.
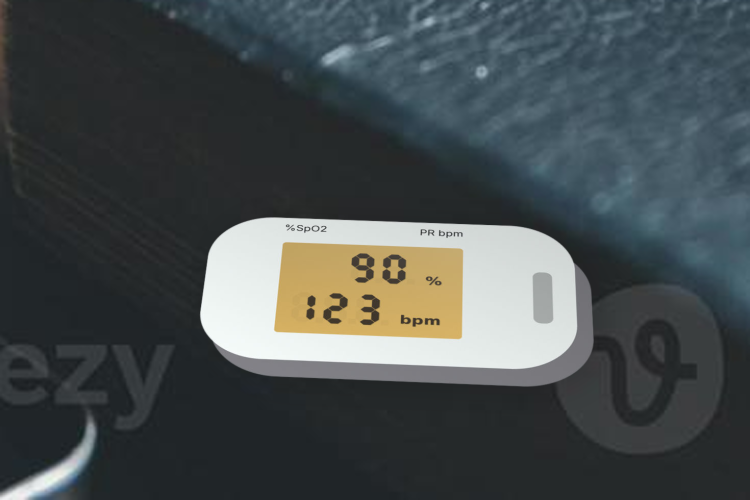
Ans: 123 bpm
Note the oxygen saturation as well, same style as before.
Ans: 90 %
